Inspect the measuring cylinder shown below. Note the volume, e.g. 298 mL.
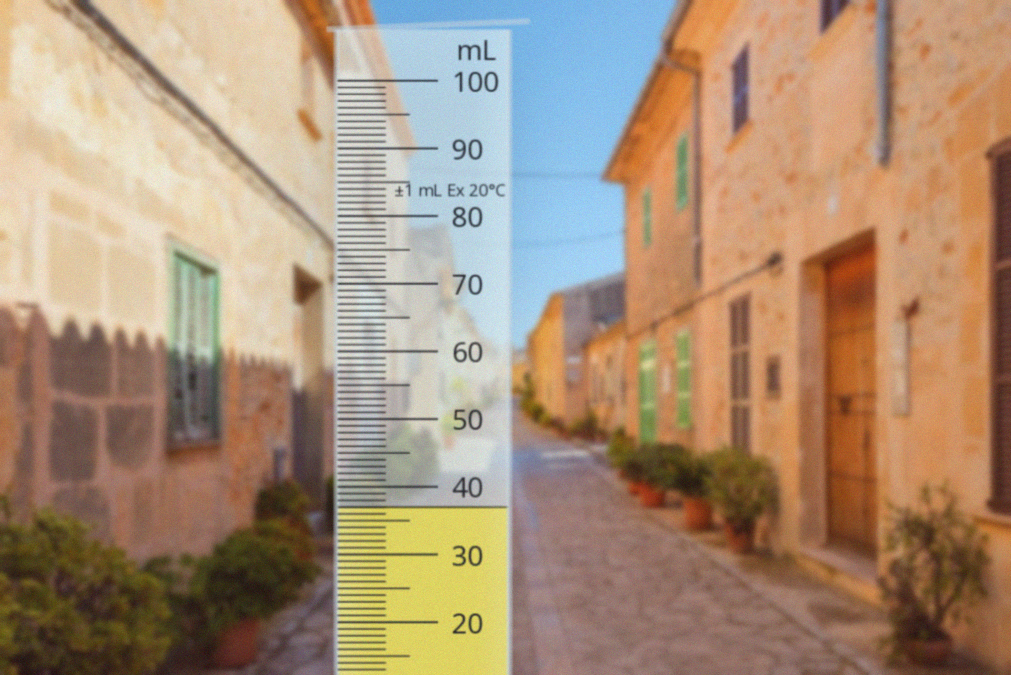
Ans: 37 mL
